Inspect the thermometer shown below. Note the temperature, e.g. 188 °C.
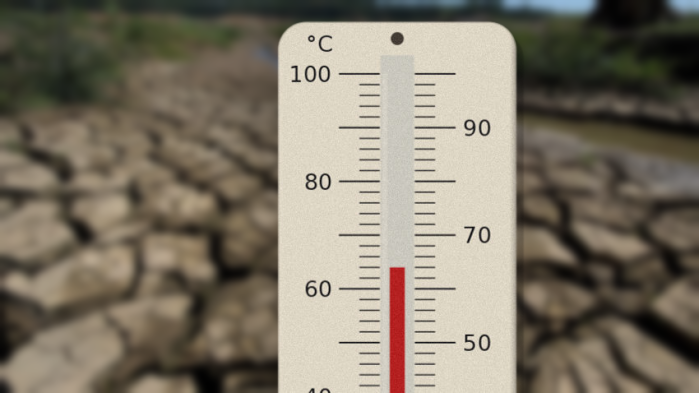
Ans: 64 °C
